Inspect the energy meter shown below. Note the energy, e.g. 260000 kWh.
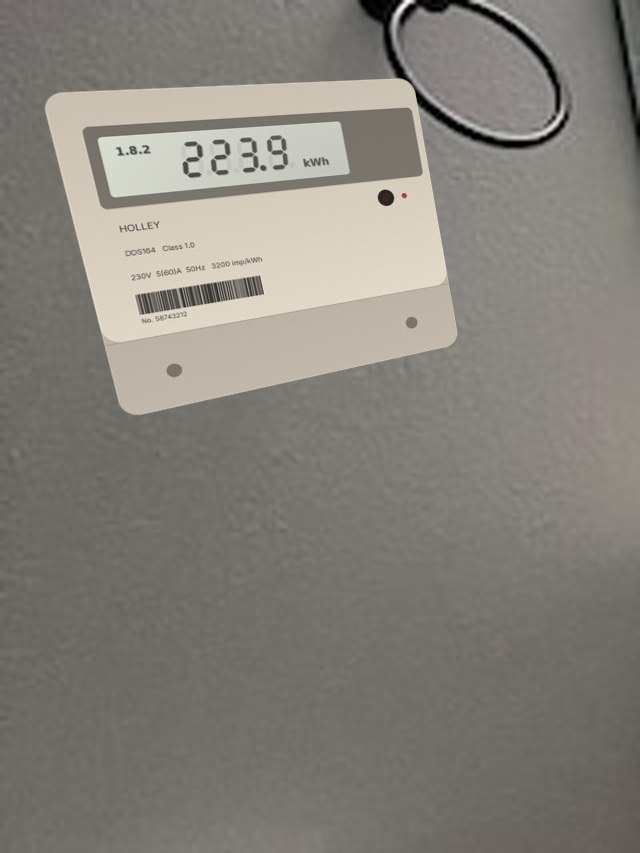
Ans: 223.9 kWh
